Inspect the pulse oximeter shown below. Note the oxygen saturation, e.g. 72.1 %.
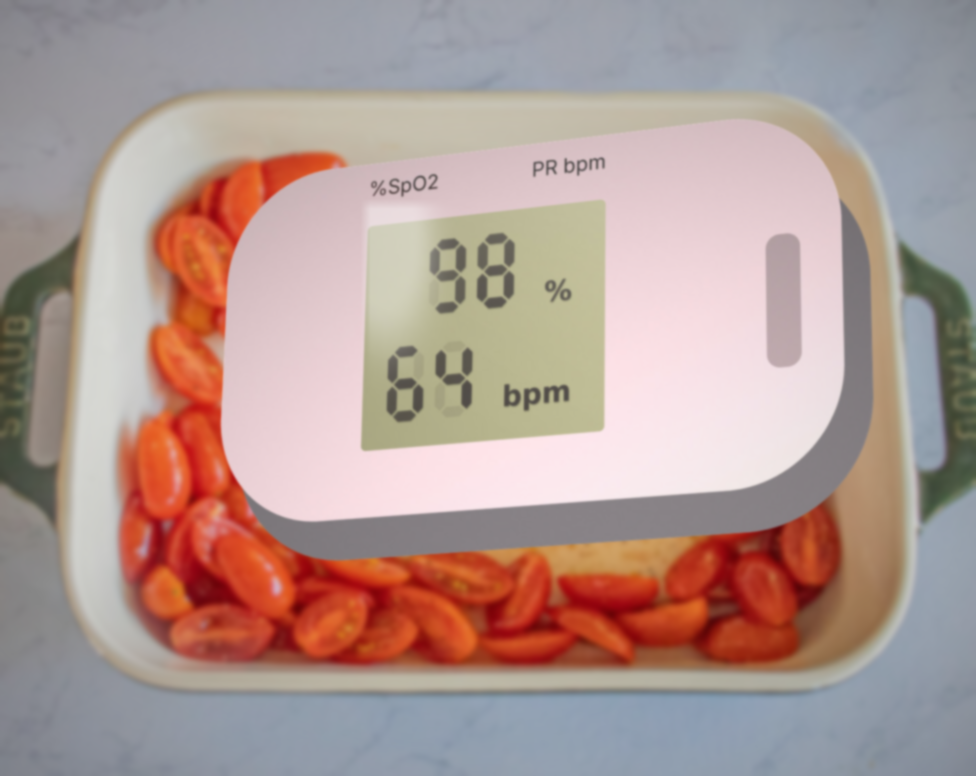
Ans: 98 %
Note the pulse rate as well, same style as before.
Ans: 64 bpm
